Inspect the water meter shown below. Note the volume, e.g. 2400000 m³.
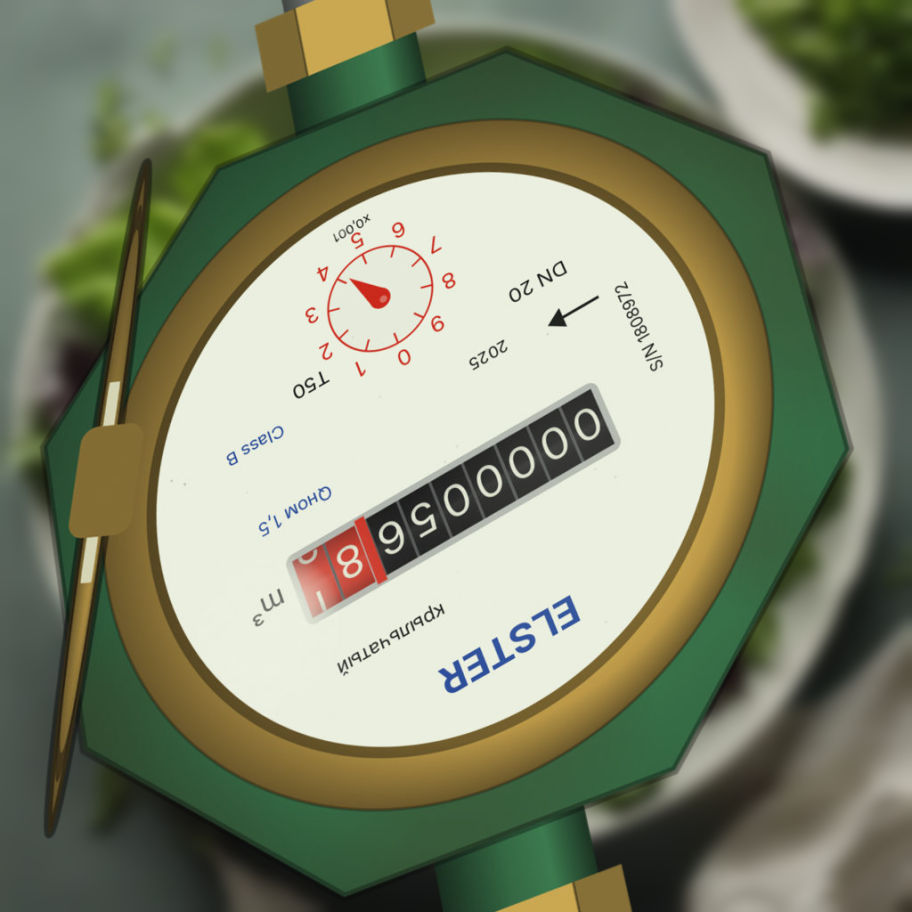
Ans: 56.814 m³
